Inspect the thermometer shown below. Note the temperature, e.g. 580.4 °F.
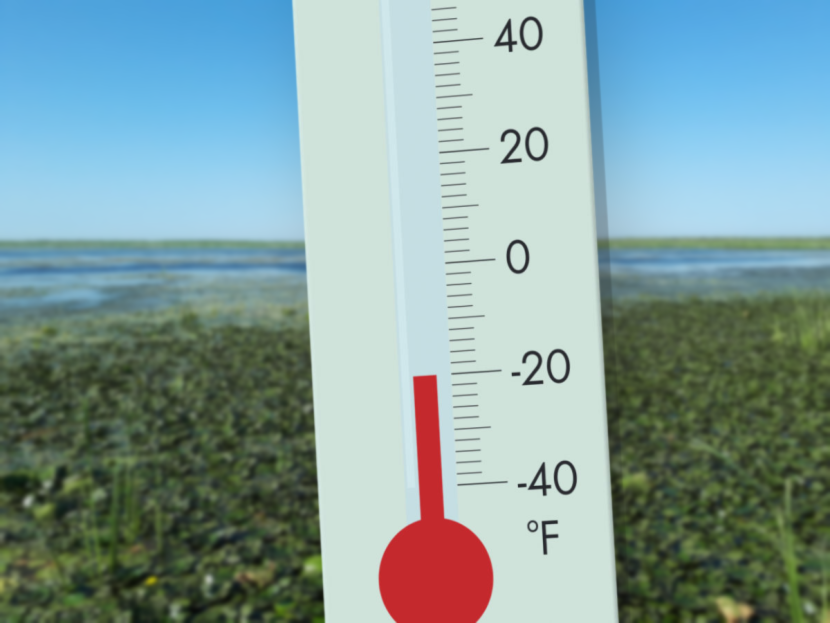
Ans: -20 °F
